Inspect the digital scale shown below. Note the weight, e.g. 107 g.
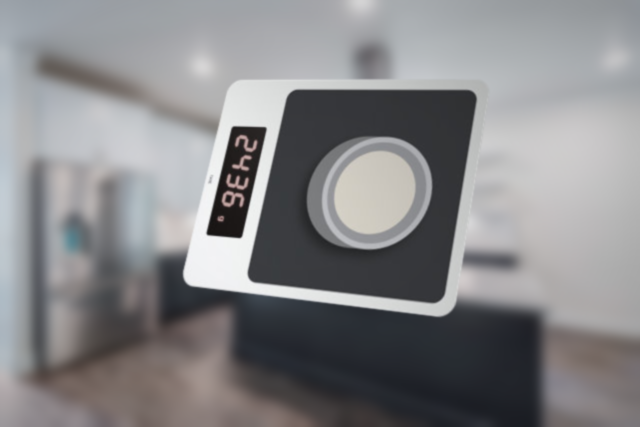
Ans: 2436 g
